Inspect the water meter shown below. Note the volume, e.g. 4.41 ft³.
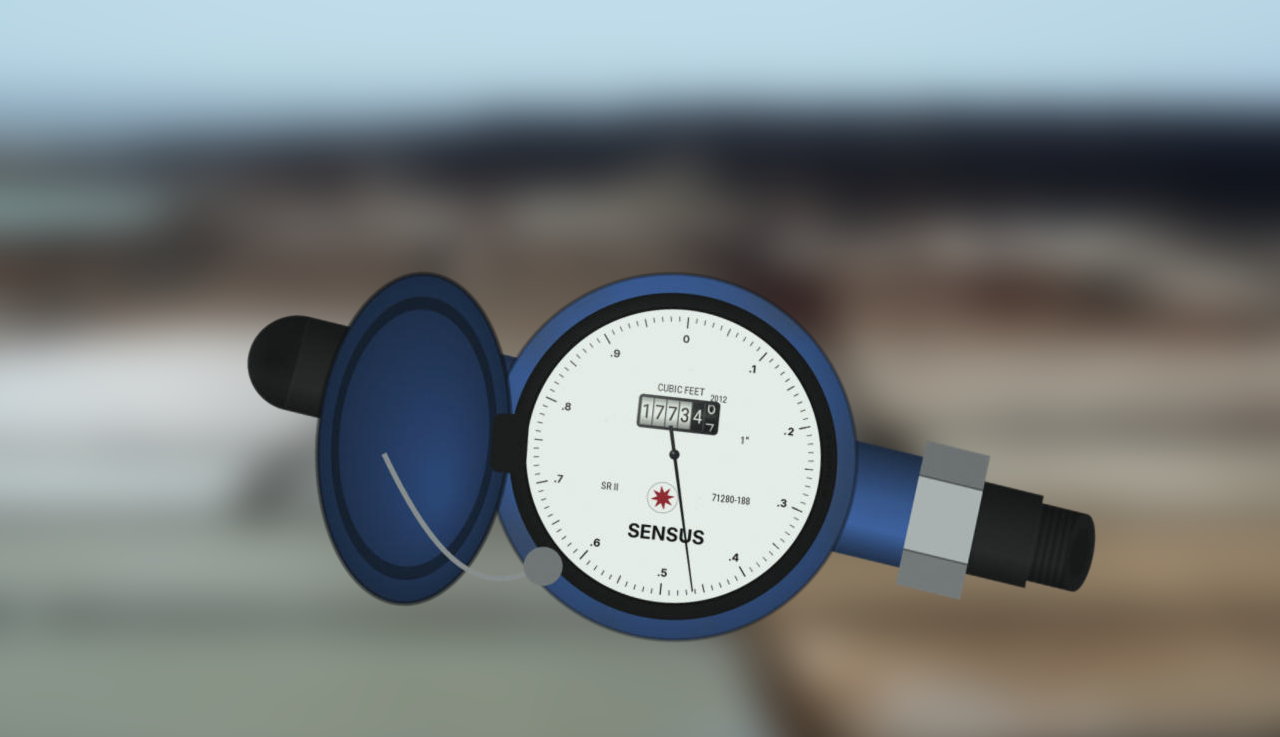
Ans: 177346.46 ft³
